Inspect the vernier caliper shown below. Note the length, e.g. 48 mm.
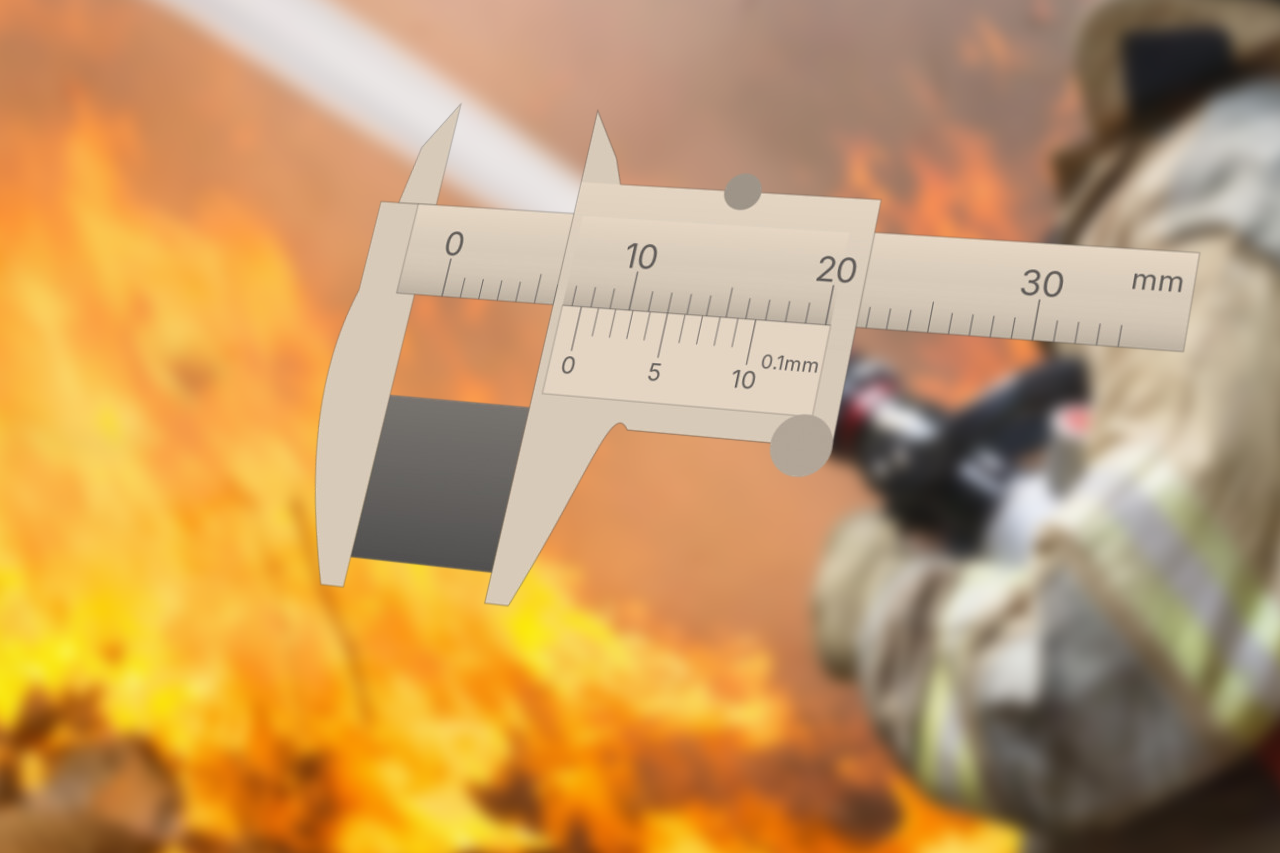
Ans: 7.5 mm
